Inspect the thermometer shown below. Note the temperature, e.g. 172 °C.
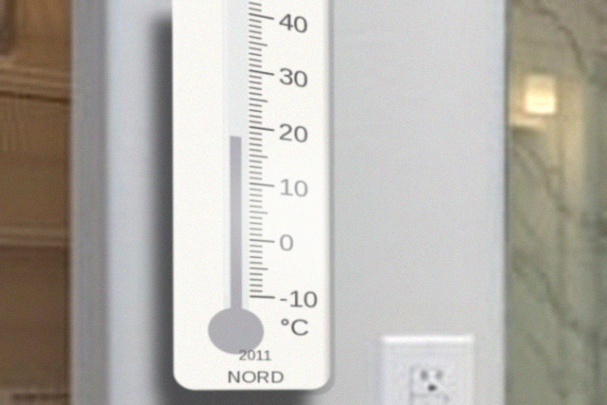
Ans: 18 °C
